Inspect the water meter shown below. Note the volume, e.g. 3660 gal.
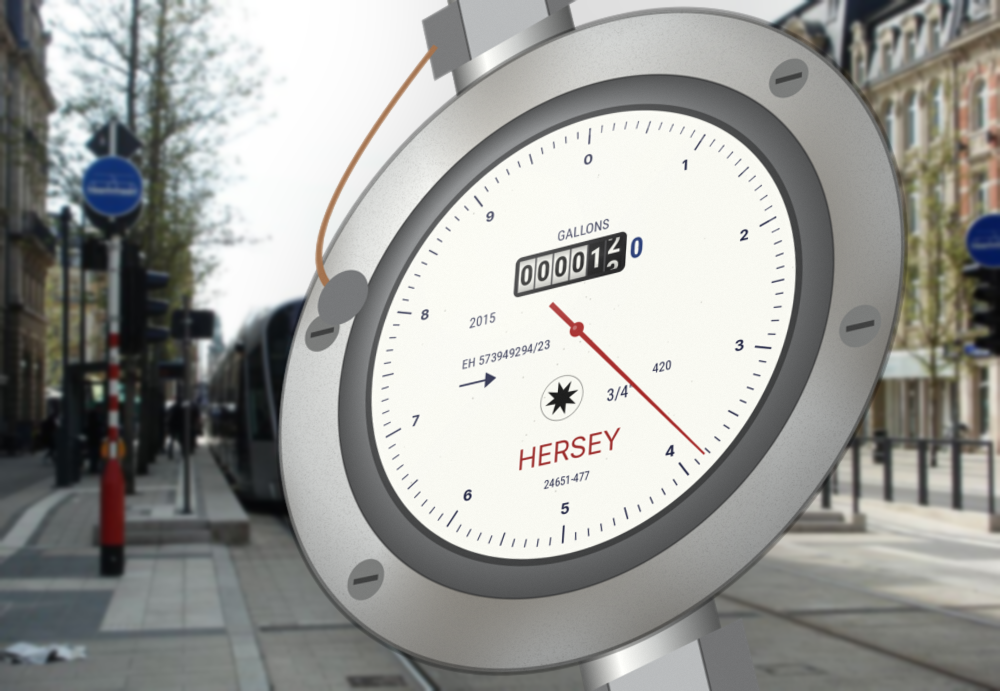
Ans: 123.8 gal
